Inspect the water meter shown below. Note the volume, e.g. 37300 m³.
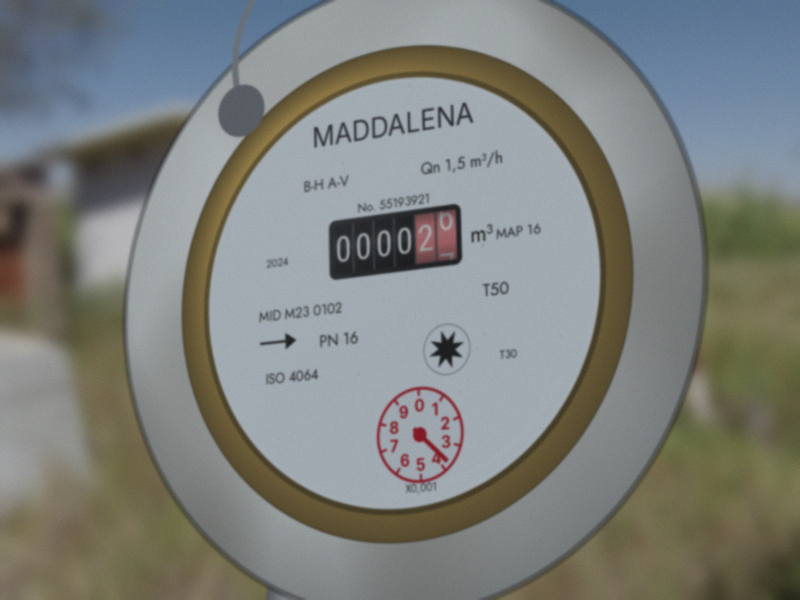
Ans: 0.263 m³
